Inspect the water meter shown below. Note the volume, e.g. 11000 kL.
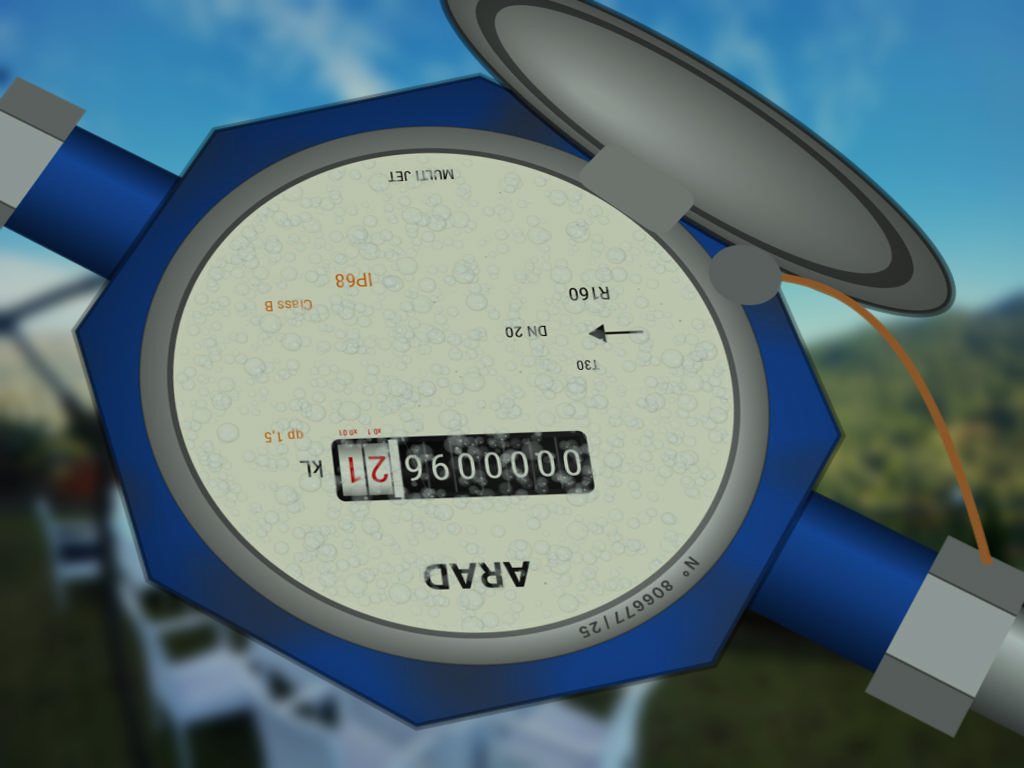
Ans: 96.21 kL
